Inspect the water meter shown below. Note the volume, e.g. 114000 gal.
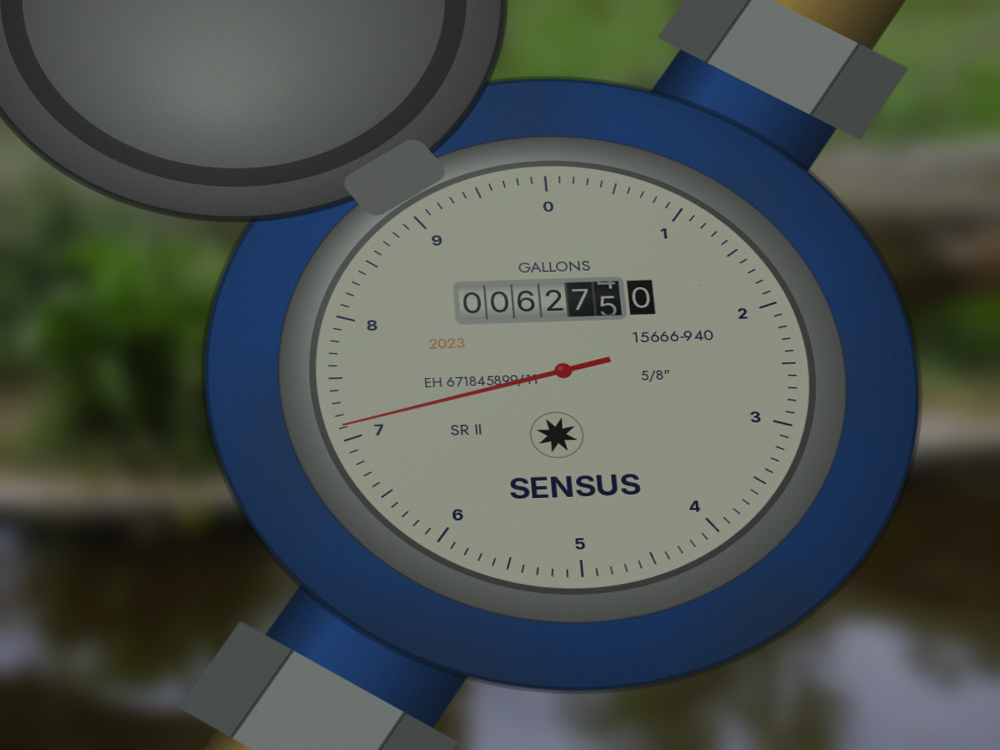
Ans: 62747.1 gal
